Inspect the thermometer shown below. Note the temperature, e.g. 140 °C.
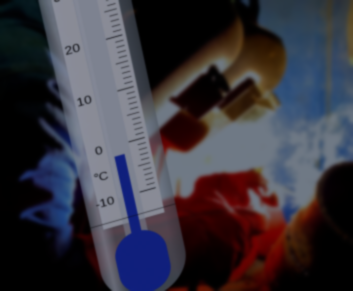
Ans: -2 °C
